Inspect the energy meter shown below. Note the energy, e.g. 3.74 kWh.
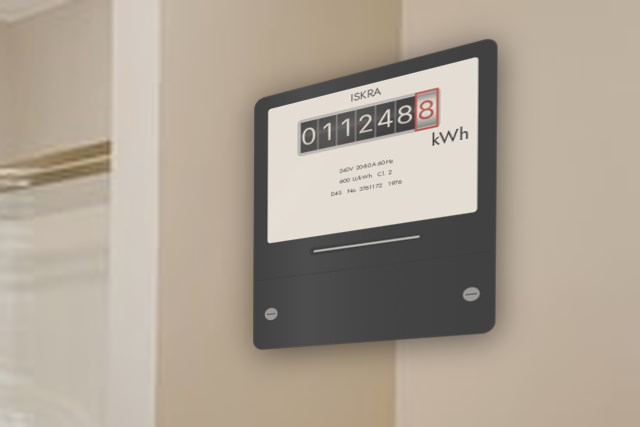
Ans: 11248.8 kWh
